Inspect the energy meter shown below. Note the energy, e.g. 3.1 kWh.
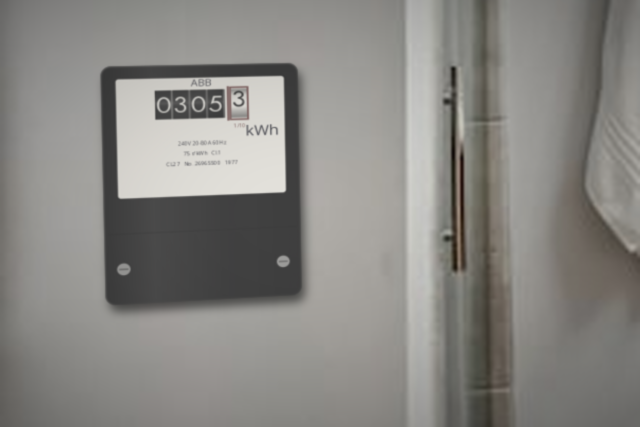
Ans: 305.3 kWh
